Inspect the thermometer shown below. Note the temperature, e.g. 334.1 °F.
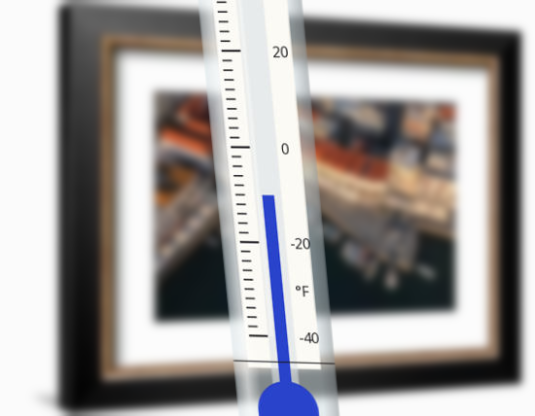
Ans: -10 °F
